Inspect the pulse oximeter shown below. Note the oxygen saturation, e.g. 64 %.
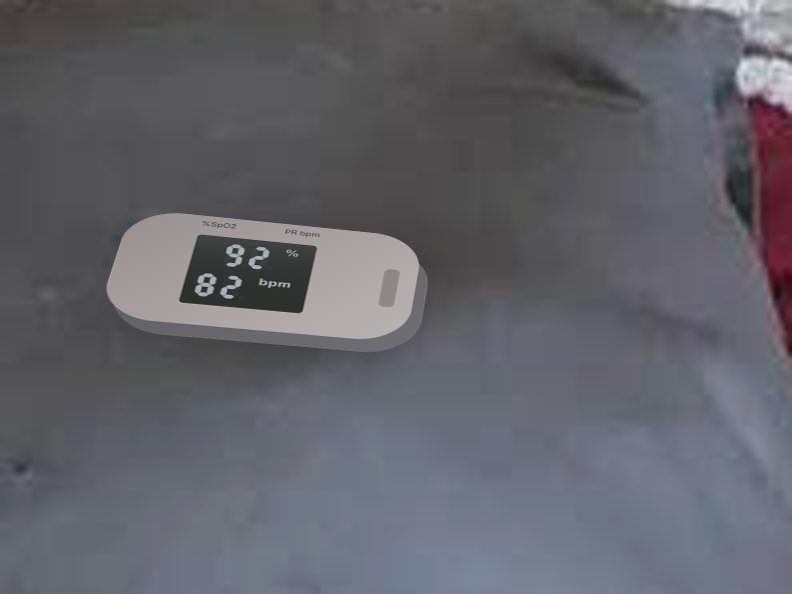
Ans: 92 %
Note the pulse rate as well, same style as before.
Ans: 82 bpm
